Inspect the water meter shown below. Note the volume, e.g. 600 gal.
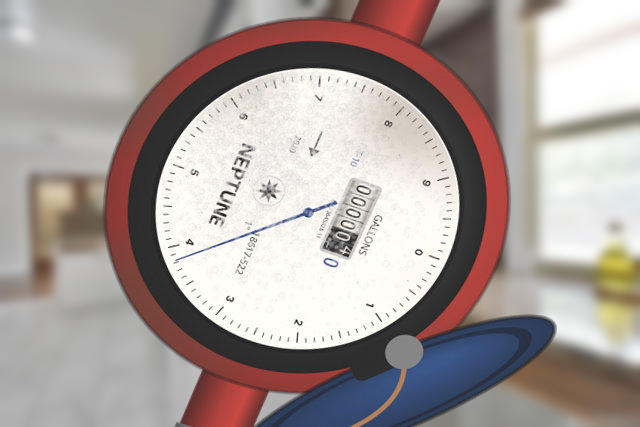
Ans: 43.8 gal
